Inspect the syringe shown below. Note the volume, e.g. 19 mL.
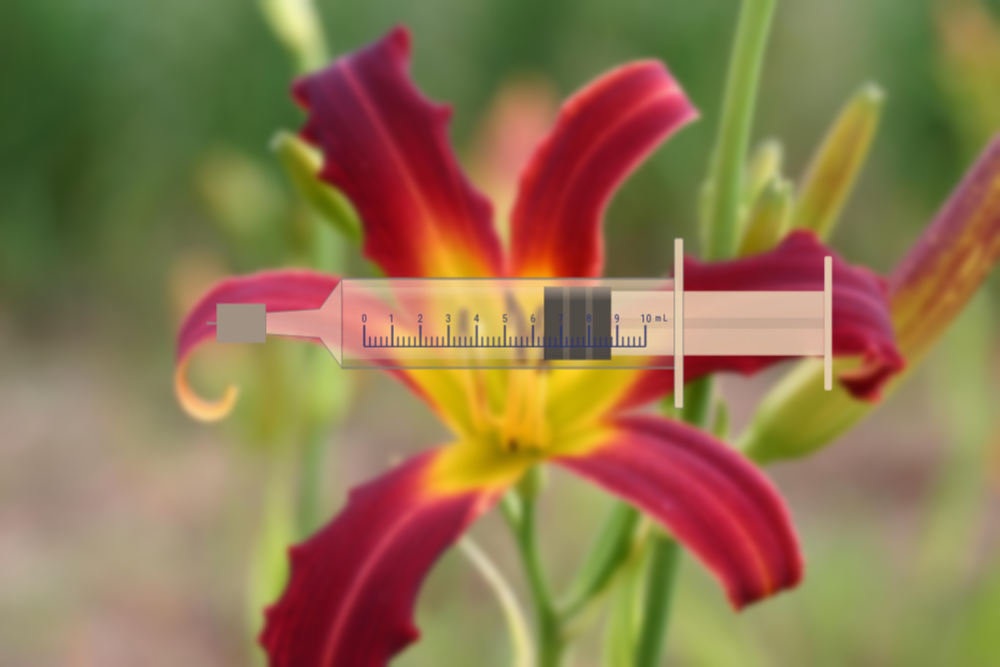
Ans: 6.4 mL
